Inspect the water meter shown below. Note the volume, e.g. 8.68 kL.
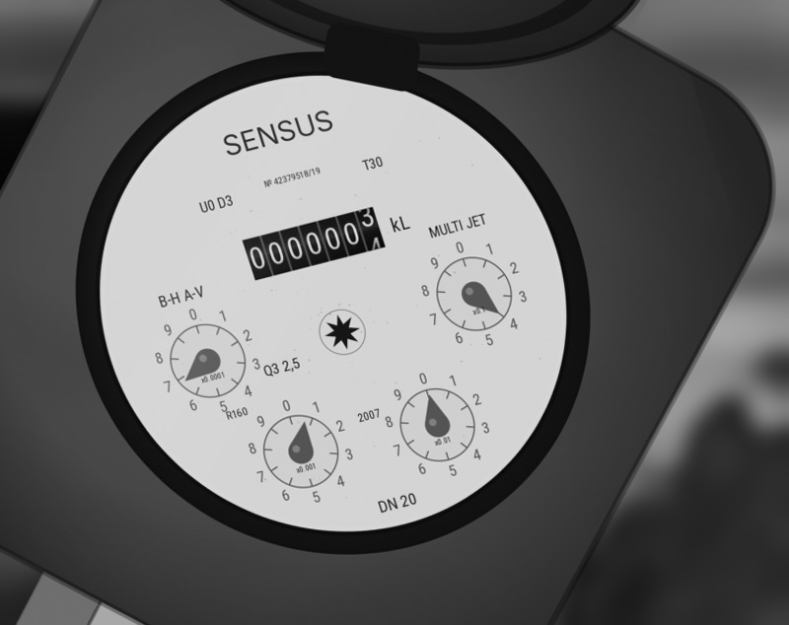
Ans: 3.4006 kL
